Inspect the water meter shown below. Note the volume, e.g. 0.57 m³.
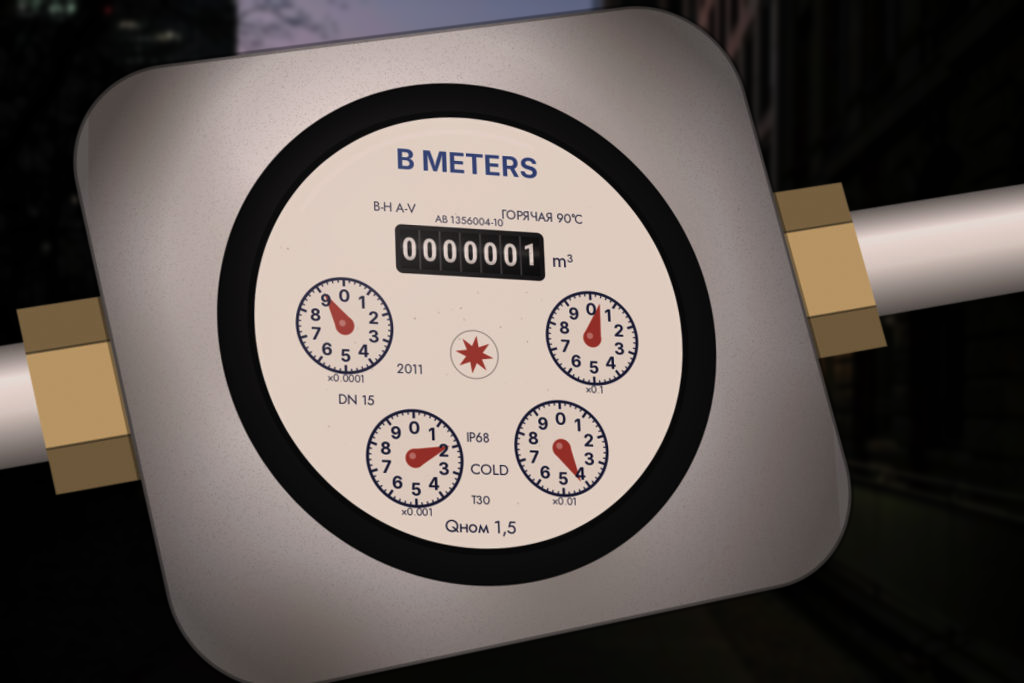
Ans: 1.0419 m³
